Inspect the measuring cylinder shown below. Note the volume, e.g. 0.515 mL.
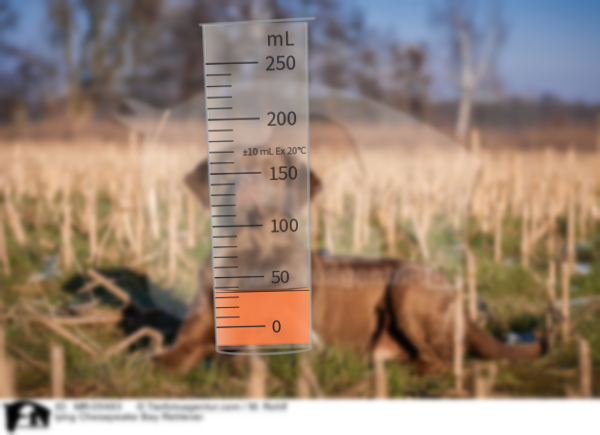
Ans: 35 mL
